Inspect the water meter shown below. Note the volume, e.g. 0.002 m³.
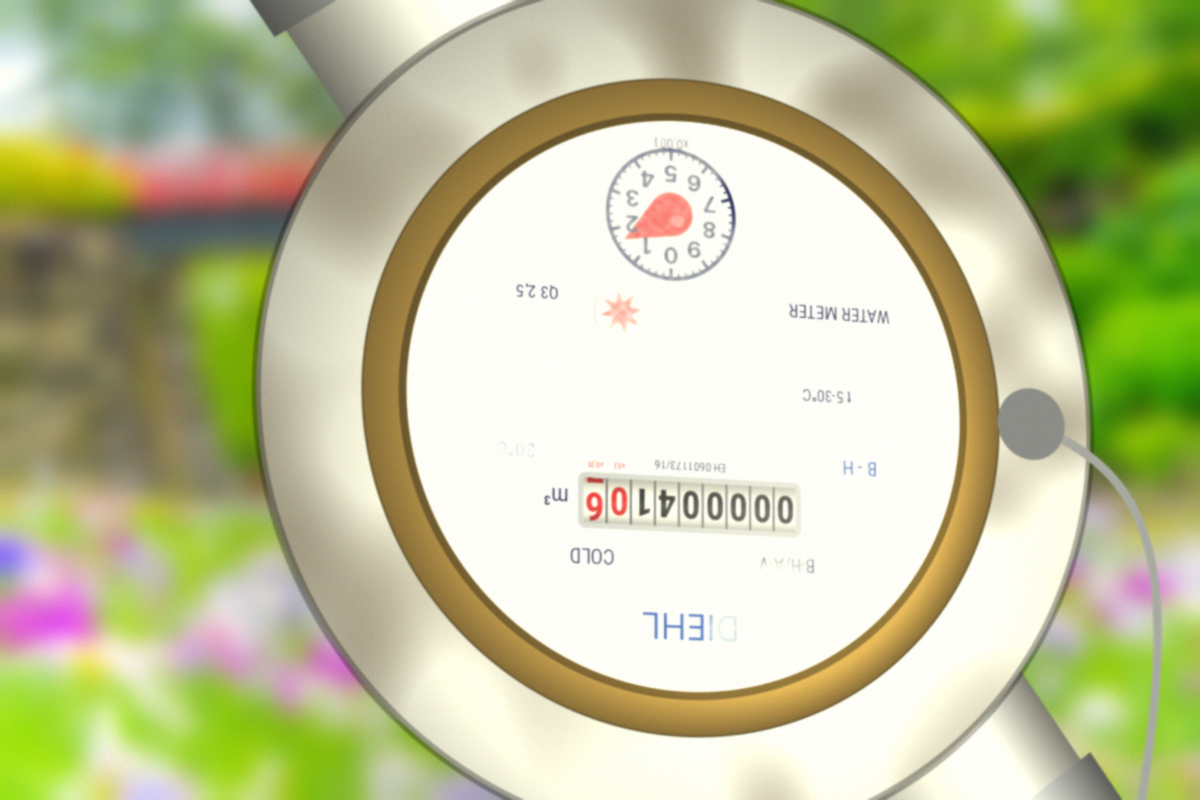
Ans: 41.061 m³
